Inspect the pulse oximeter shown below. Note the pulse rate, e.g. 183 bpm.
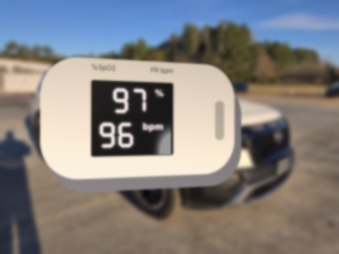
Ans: 96 bpm
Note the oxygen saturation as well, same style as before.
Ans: 97 %
